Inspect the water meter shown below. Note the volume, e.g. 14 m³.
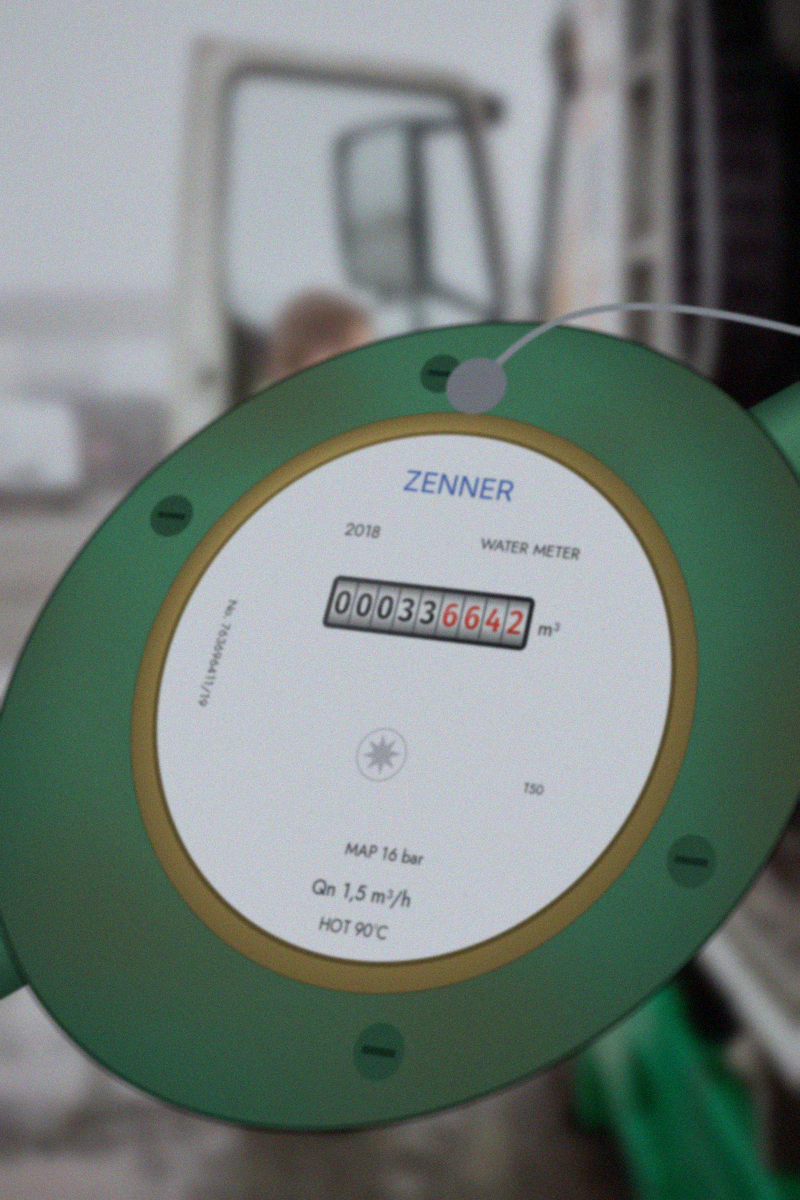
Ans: 33.6642 m³
